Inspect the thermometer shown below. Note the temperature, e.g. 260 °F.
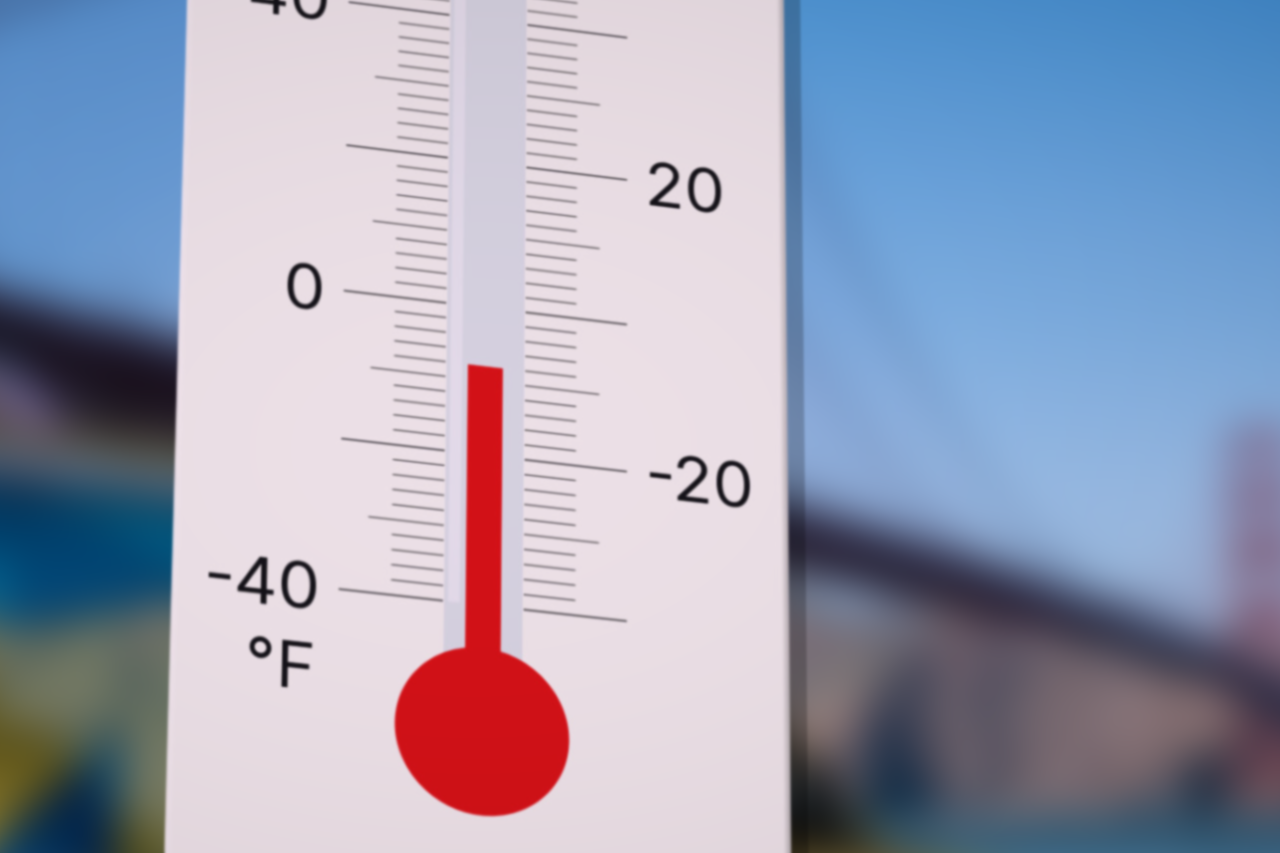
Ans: -8 °F
